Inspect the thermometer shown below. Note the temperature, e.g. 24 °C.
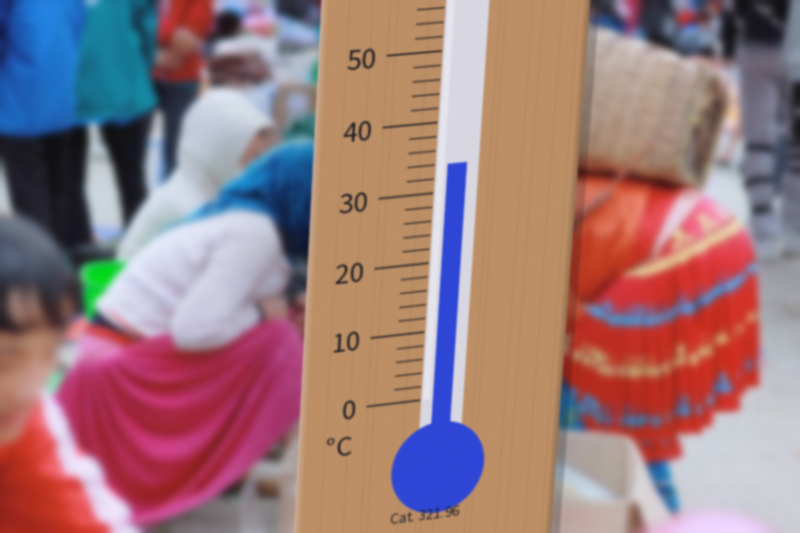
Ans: 34 °C
